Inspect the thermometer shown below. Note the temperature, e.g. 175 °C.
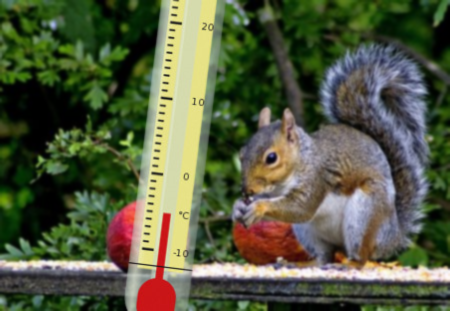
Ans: -5 °C
